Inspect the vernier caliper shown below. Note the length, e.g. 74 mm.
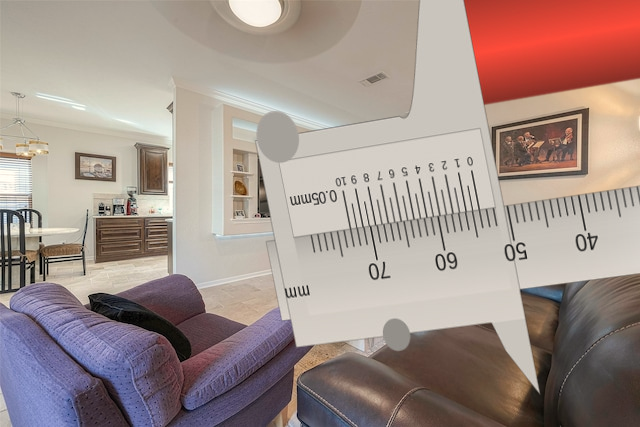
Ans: 54.0 mm
